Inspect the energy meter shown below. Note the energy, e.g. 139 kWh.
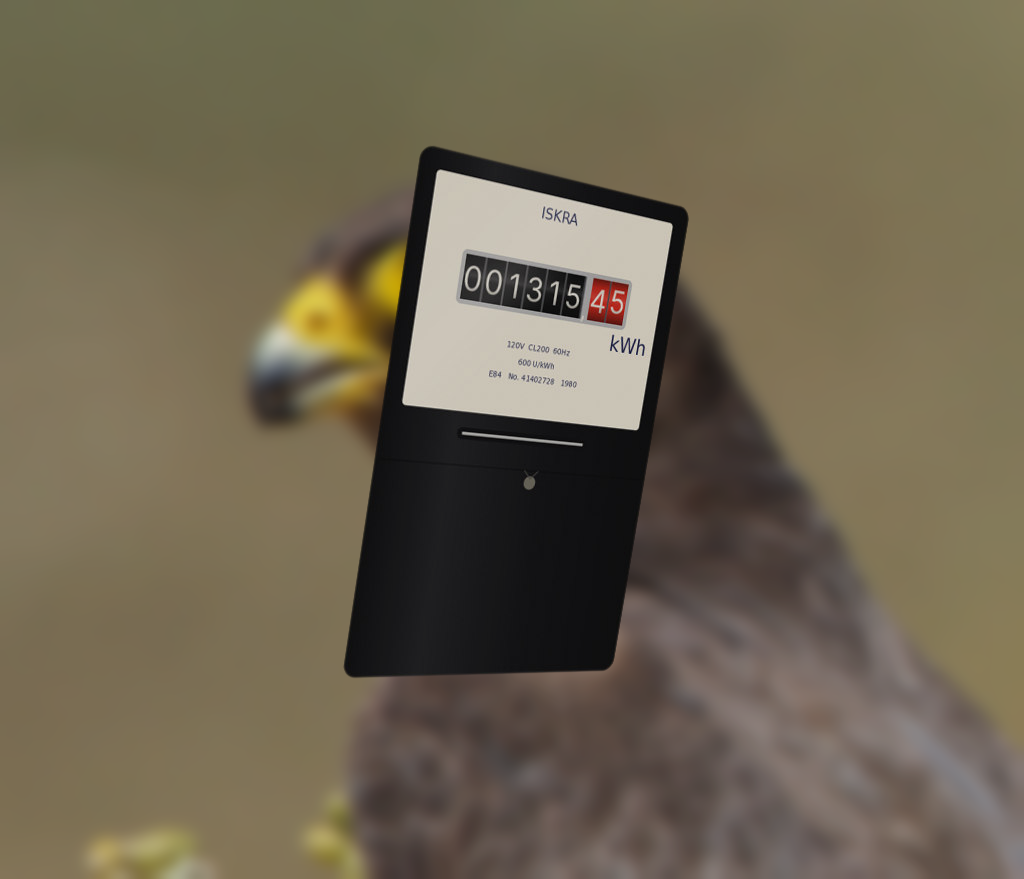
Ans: 1315.45 kWh
